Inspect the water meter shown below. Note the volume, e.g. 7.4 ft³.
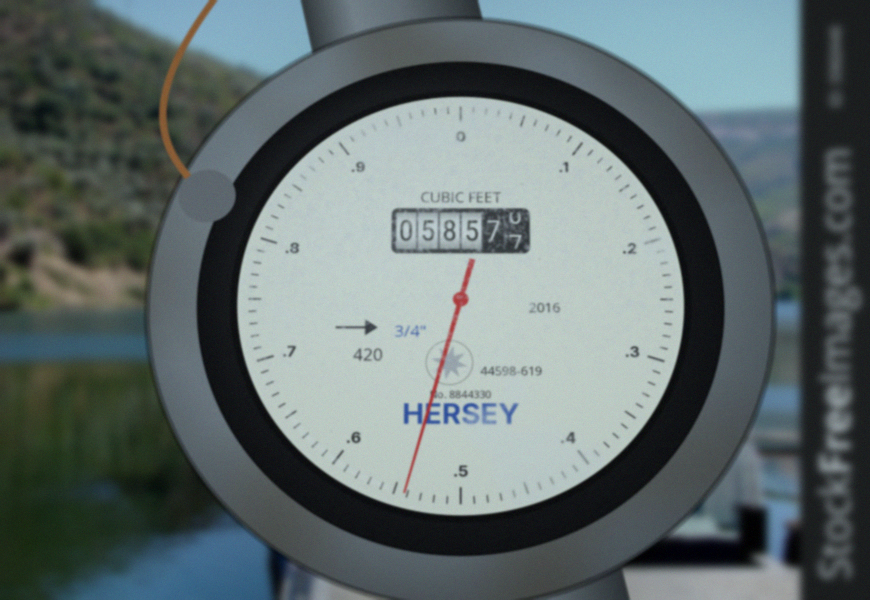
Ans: 58576.54 ft³
